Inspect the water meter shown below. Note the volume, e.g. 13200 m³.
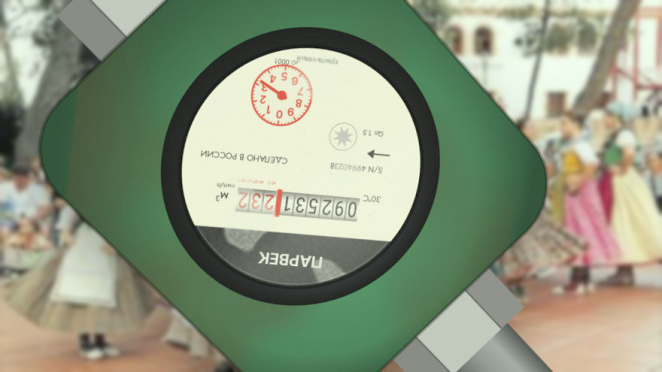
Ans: 92531.2323 m³
